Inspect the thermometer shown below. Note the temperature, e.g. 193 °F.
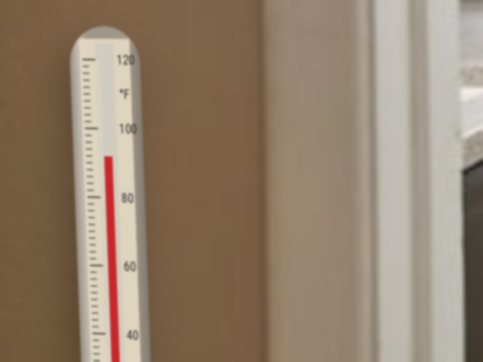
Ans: 92 °F
